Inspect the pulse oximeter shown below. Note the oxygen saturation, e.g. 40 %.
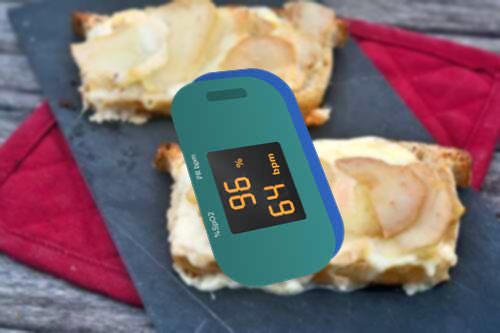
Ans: 96 %
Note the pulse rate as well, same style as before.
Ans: 64 bpm
